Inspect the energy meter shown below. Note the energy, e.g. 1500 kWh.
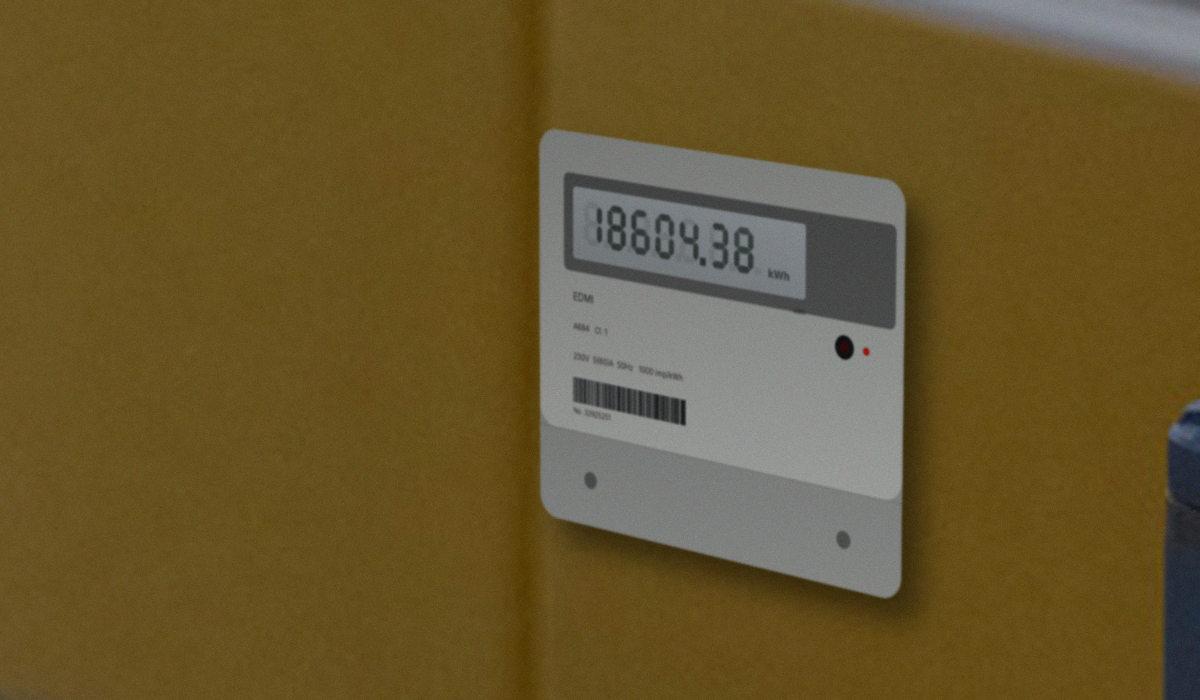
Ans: 18604.38 kWh
